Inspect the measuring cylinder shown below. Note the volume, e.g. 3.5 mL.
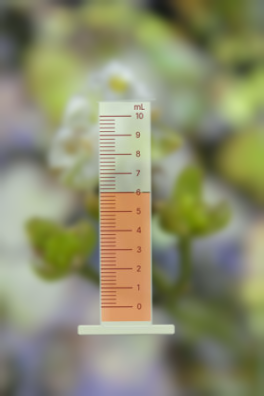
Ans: 6 mL
